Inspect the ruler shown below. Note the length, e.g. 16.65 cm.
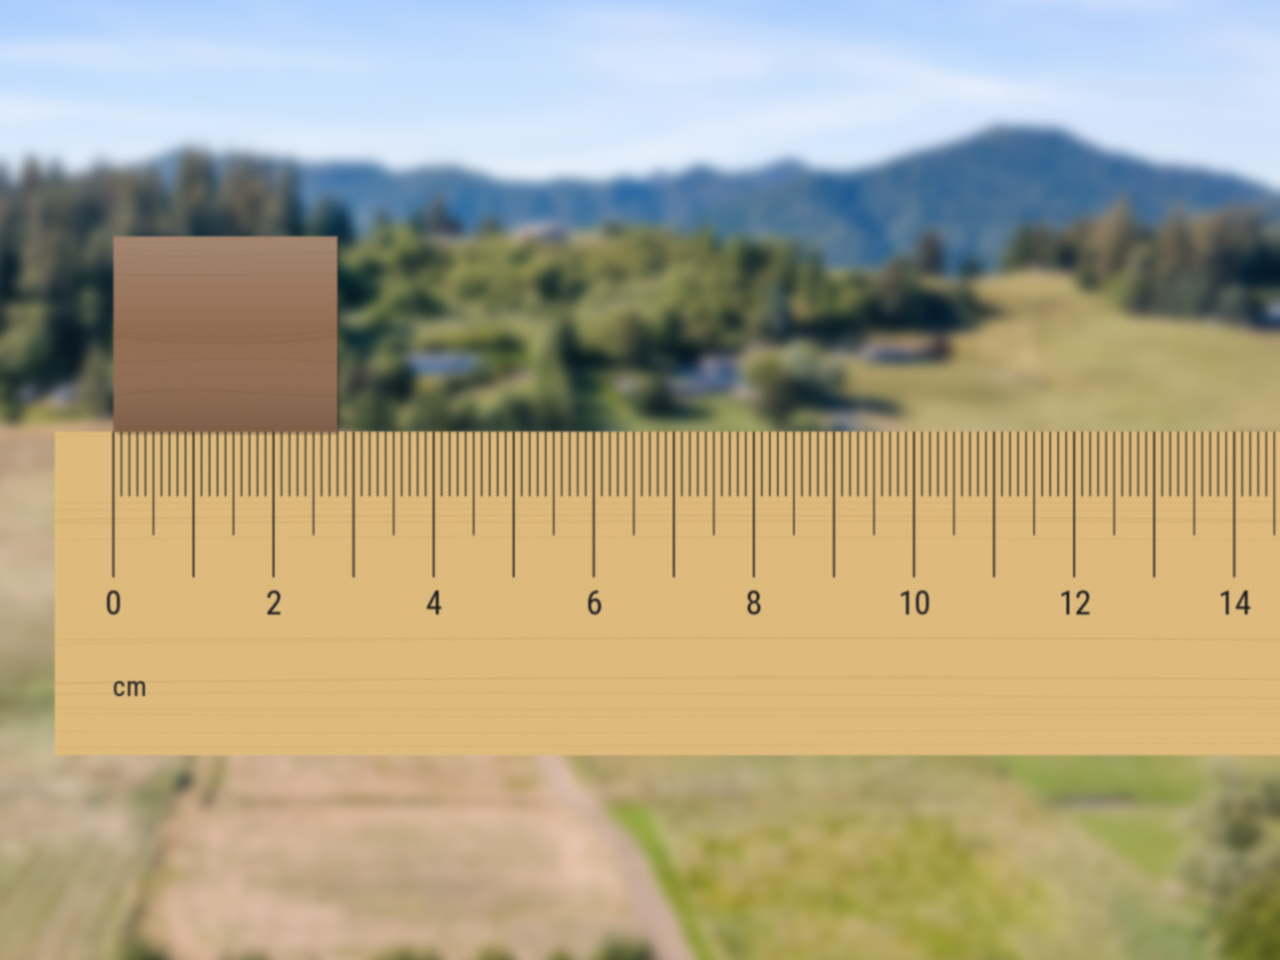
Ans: 2.8 cm
